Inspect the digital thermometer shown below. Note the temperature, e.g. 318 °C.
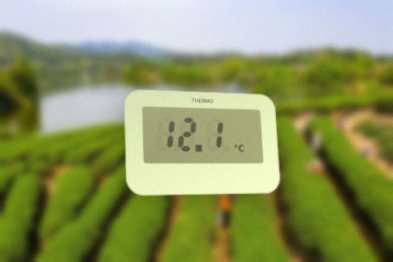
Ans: 12.1 °C
